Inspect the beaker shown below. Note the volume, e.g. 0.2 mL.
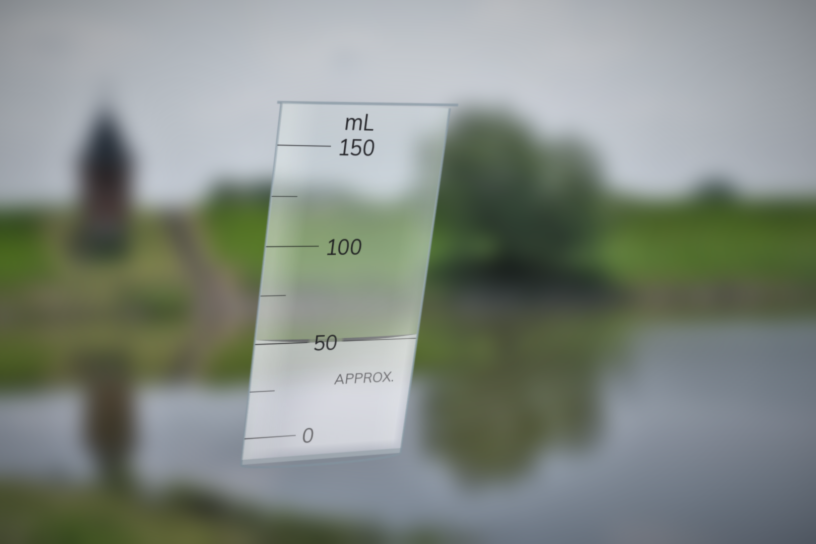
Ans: 50 mL
